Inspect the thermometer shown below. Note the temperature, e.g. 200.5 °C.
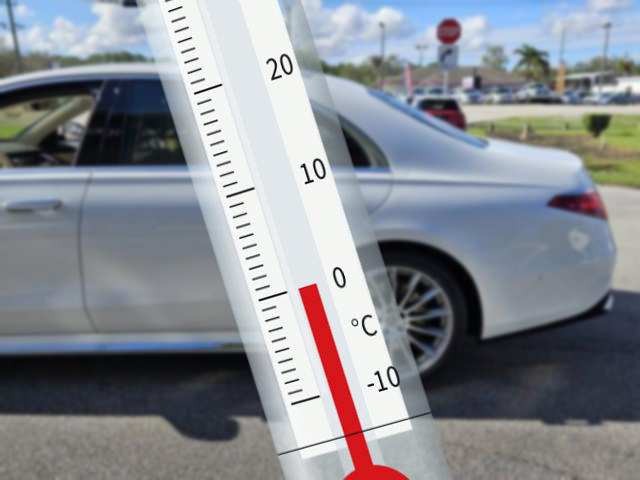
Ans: 0 °C
